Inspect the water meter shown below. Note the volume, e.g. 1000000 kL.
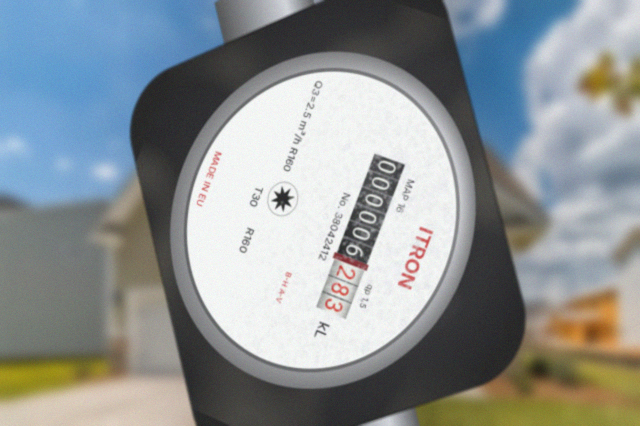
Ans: 6.283 kL
